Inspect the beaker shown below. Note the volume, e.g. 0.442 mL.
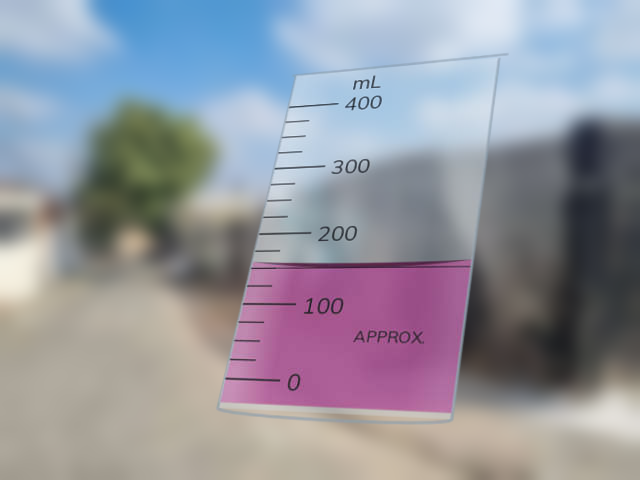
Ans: 150 mL
